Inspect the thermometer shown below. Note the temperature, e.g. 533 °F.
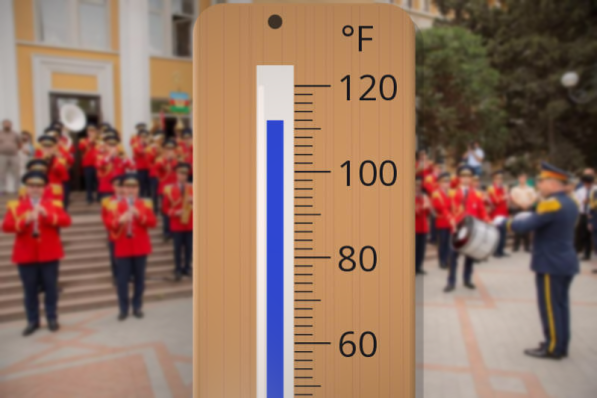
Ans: 112 °F
